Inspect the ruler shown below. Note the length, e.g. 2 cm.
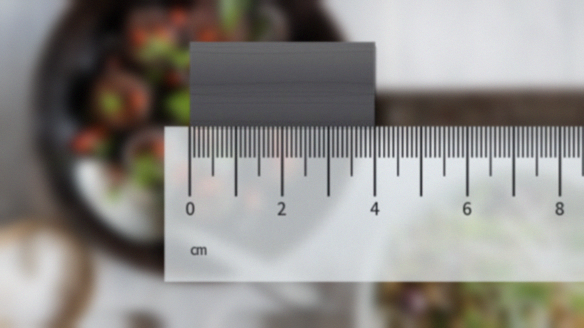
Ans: 4 cm
